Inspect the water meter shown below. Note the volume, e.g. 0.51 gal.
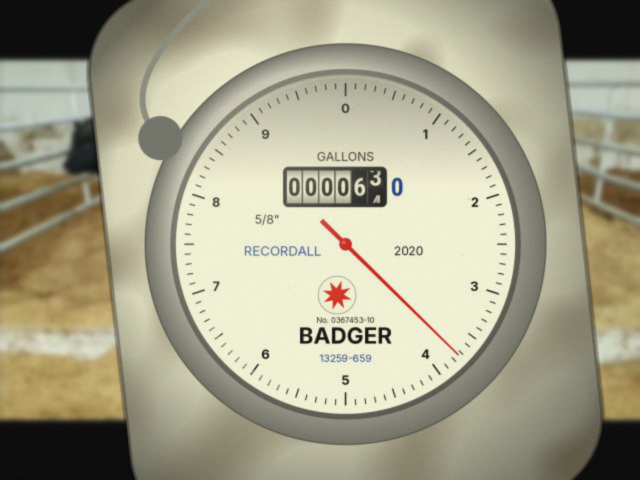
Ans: 633.7 gal
